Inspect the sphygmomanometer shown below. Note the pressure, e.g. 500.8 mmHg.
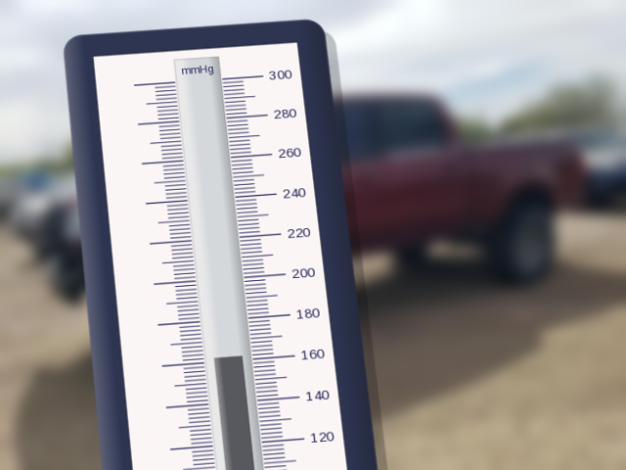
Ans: 162 mmHg
